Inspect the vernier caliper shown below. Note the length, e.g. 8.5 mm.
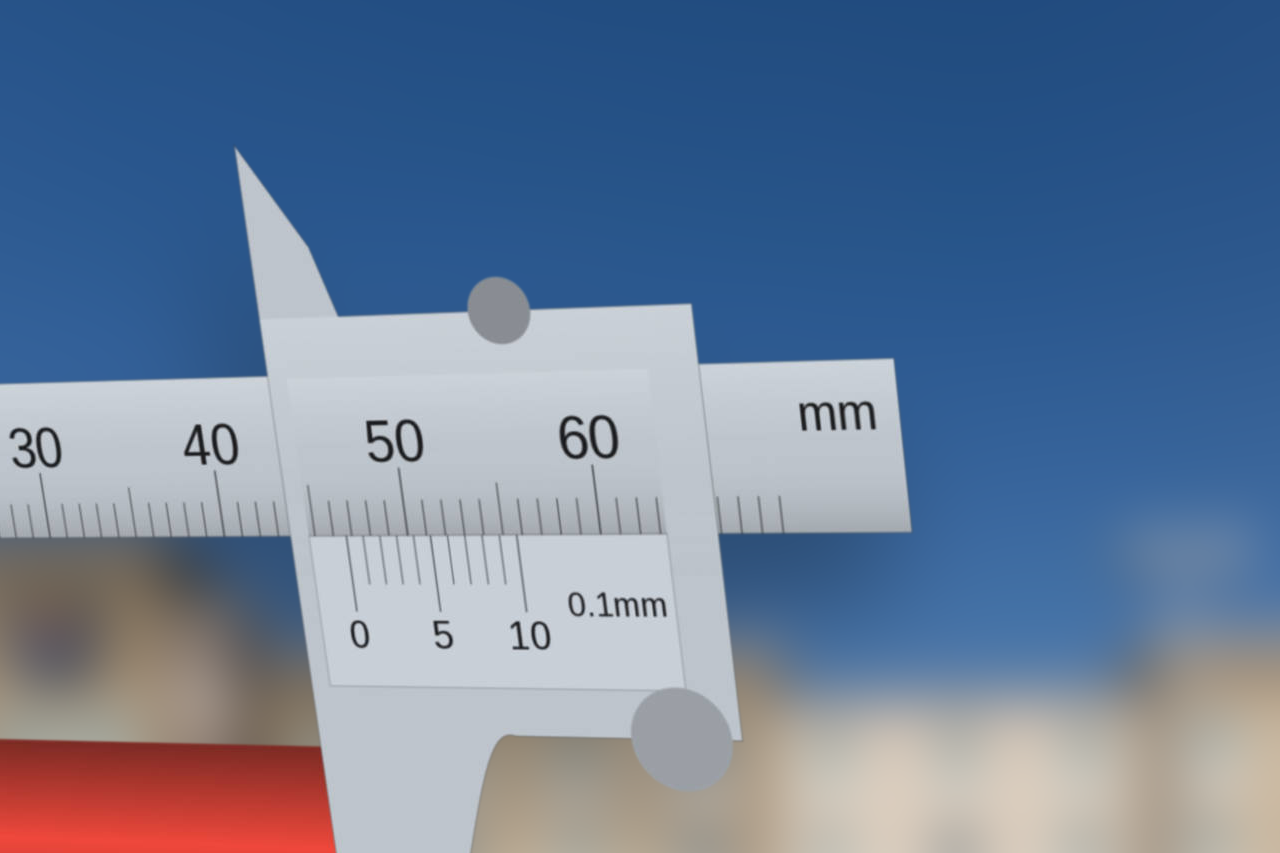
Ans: 46.7 mm
